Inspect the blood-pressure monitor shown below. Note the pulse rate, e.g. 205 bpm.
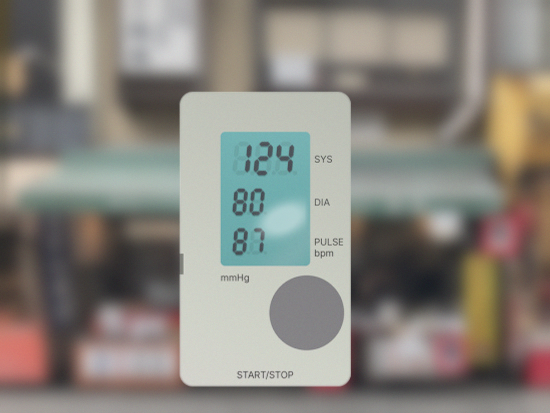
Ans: 87 bpm
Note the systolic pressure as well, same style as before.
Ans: 124 mmHg
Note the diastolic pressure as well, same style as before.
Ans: 80 mmHg
